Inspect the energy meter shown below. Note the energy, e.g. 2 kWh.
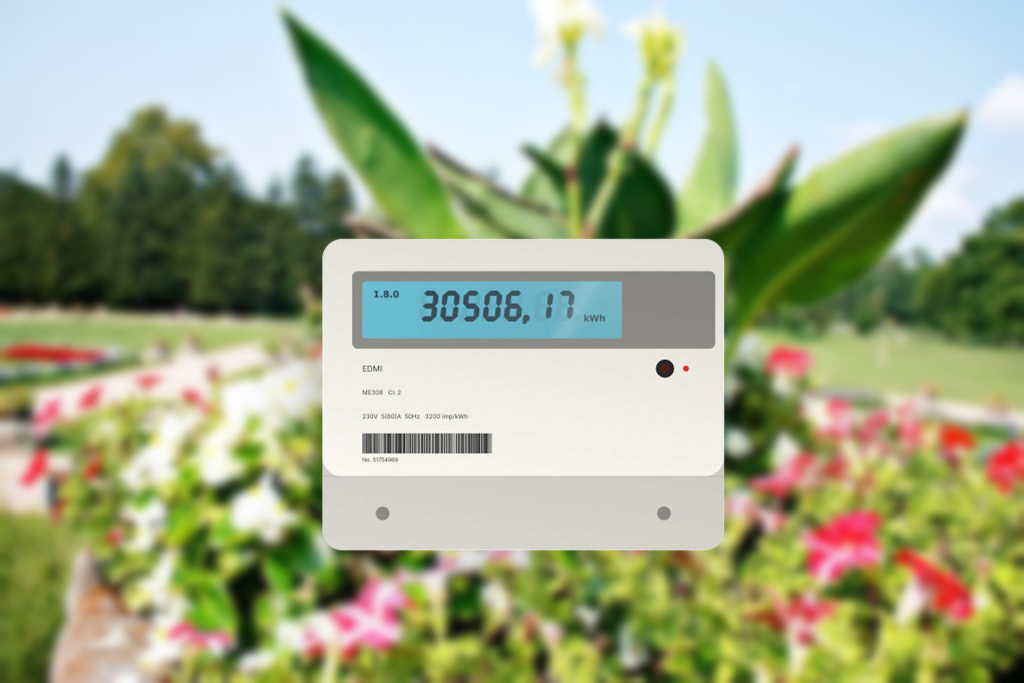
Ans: 30506.17 kWh
